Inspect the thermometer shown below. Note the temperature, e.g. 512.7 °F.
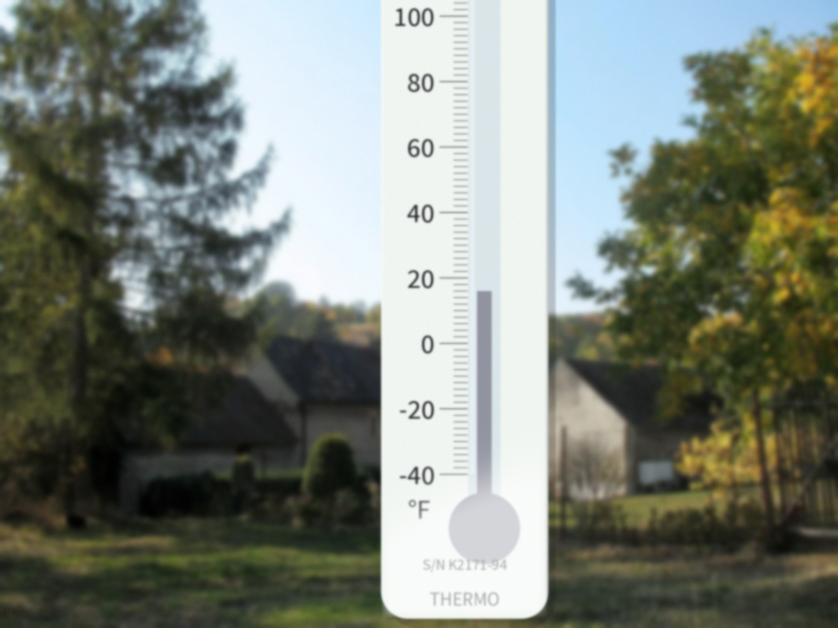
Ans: 16 °F
